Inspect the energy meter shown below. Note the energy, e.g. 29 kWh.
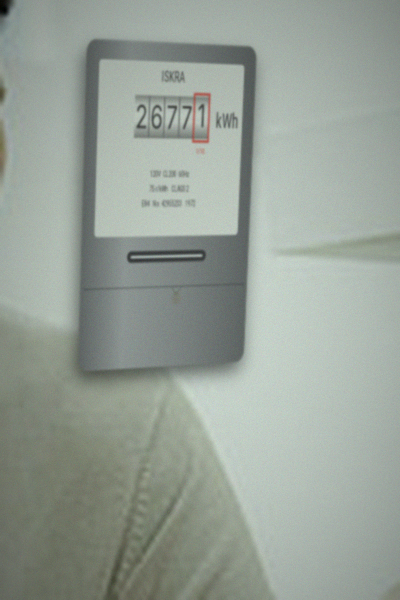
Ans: 2677.1 kWh
